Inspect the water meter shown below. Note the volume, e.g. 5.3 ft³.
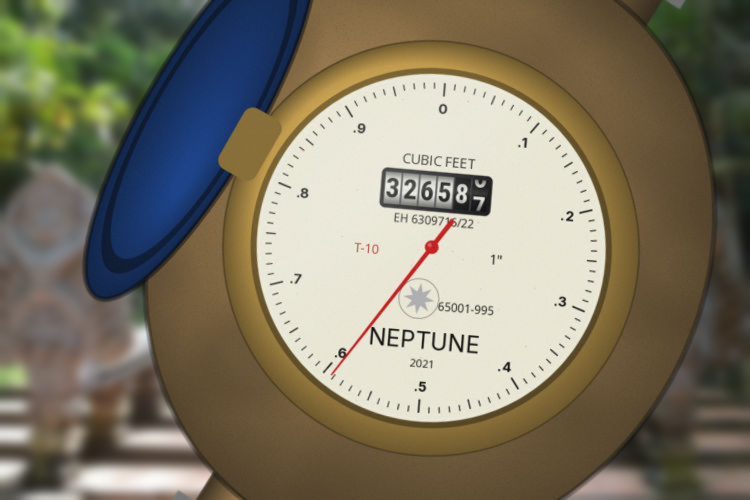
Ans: 326586.59 ft³
